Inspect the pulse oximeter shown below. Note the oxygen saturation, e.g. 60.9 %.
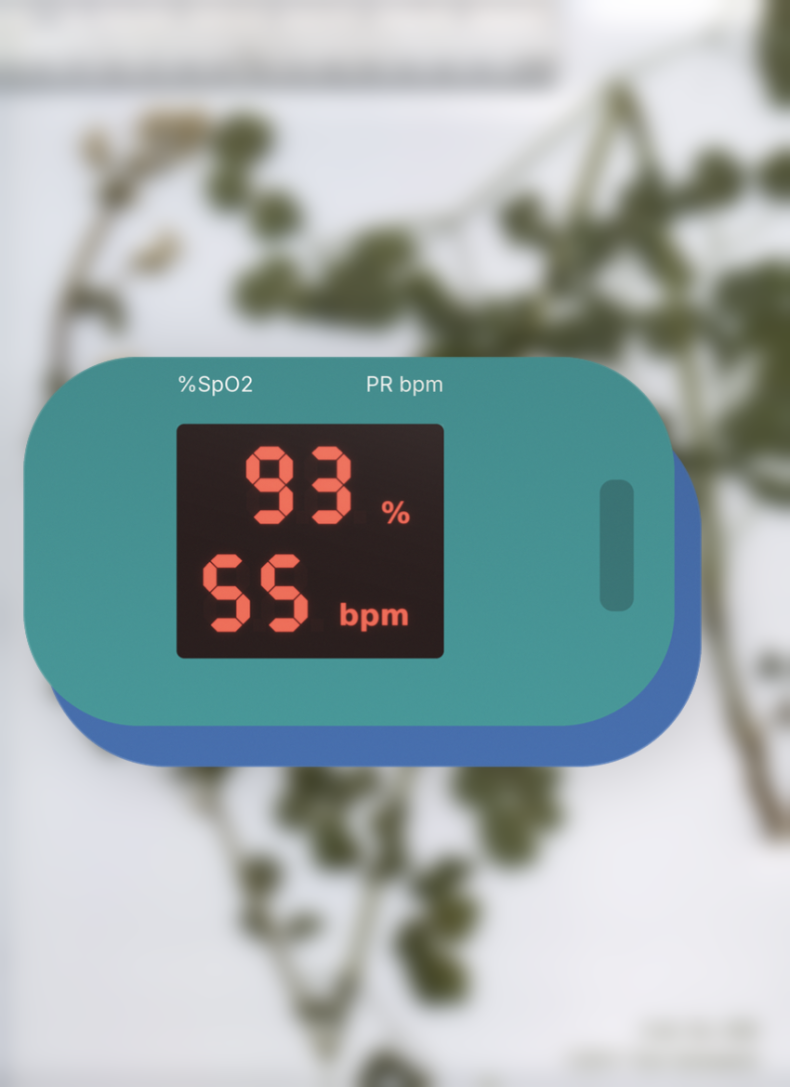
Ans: 93 %
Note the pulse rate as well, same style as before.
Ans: 55 bpm
